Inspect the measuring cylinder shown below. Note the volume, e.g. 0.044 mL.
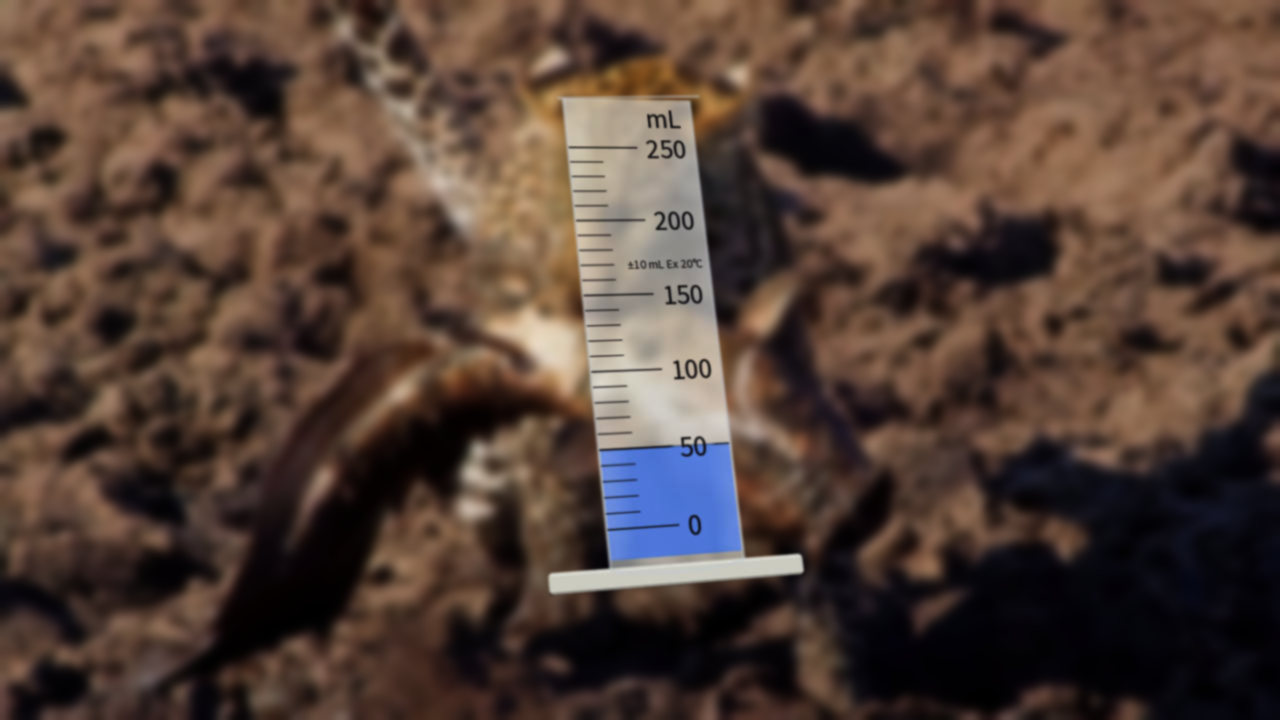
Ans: 50 mL
